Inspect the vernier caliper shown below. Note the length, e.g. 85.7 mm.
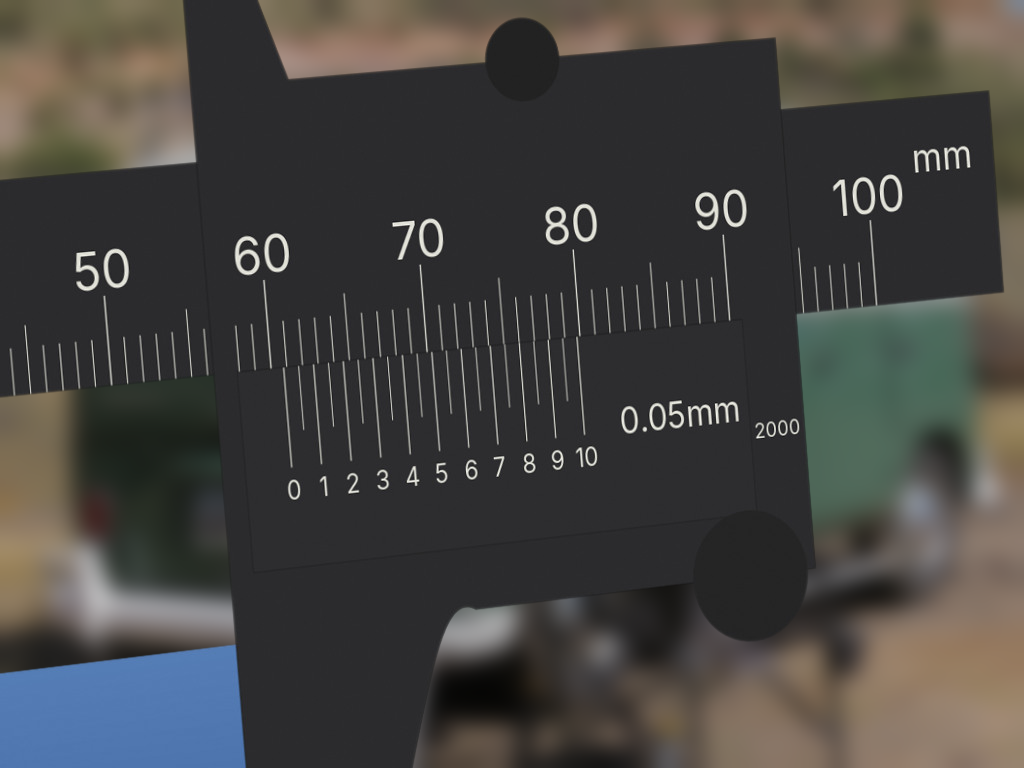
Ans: 60.8 mm
